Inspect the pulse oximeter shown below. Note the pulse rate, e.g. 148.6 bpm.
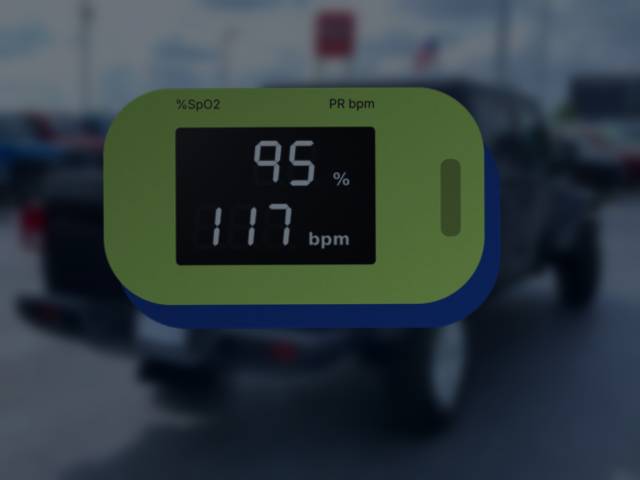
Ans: 117 bpm
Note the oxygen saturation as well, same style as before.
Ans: 95 %
